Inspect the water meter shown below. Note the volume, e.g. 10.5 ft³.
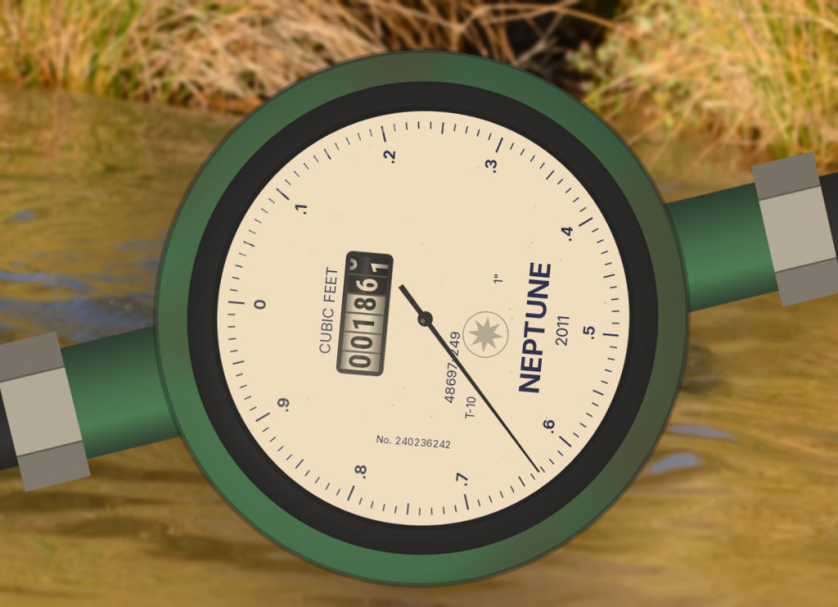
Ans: 1860.63 ft³
